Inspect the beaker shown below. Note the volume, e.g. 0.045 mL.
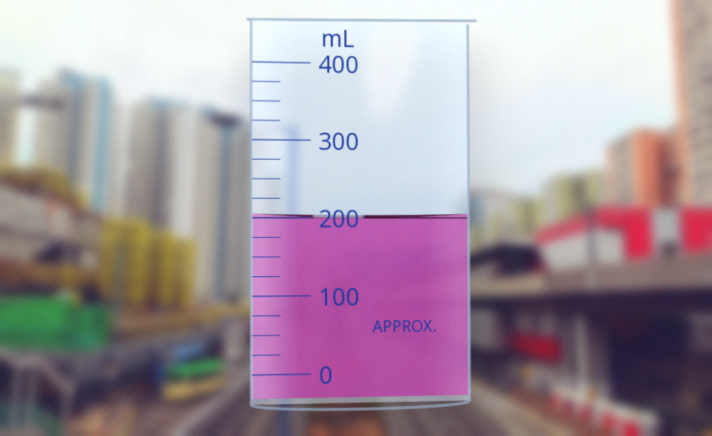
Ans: 200 mL
